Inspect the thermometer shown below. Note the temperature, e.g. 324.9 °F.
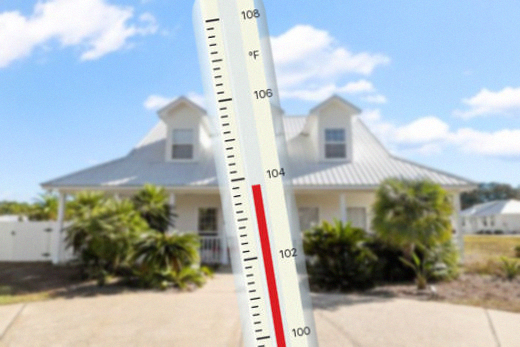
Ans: 103.8 °F
